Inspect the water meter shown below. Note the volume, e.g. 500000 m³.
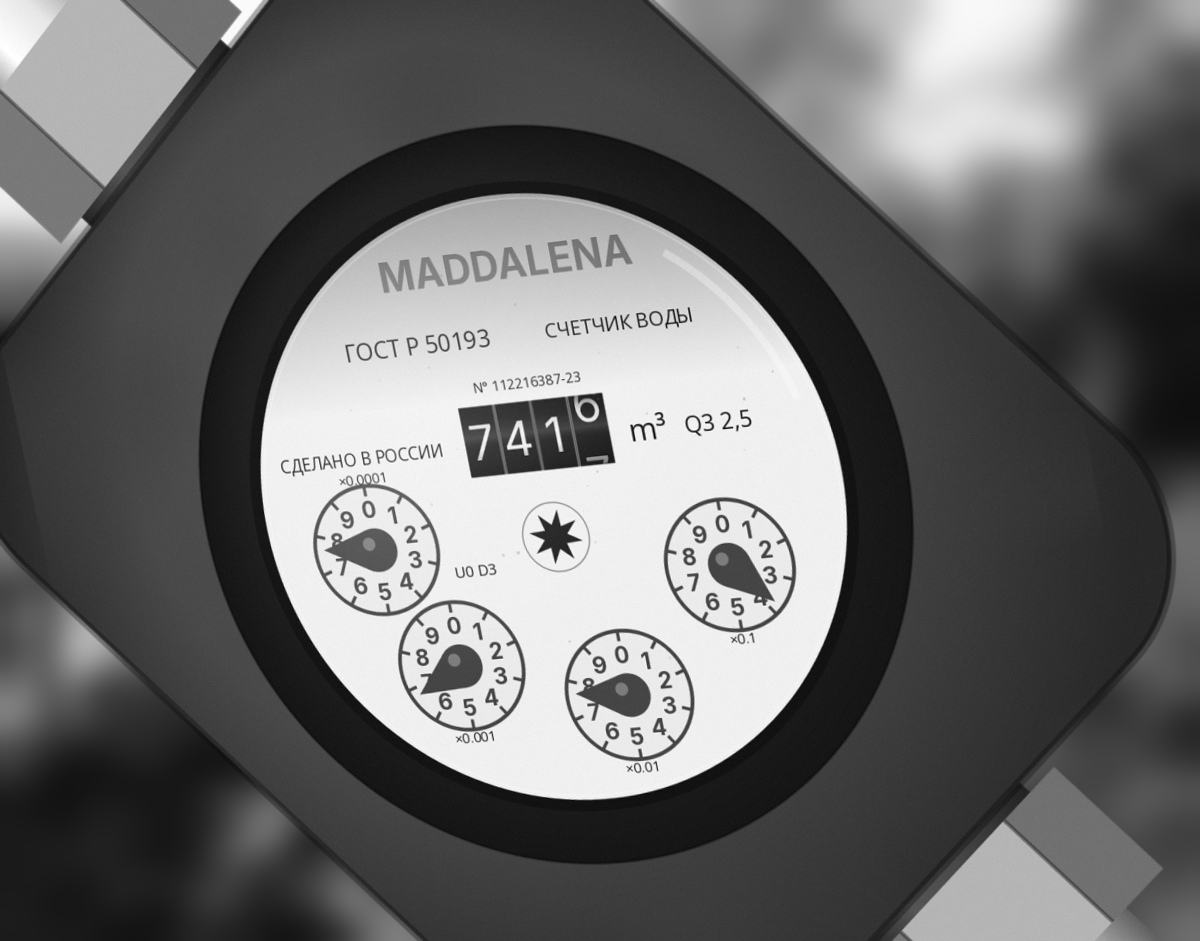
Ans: 7416.3767 m³
